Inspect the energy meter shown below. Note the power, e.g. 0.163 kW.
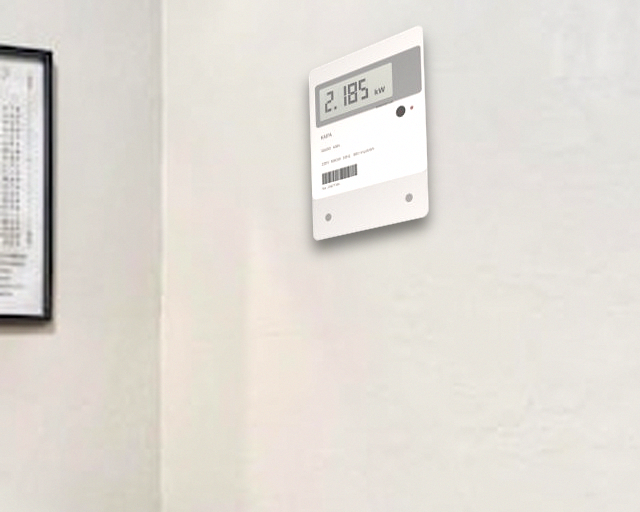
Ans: 2.185 kW
